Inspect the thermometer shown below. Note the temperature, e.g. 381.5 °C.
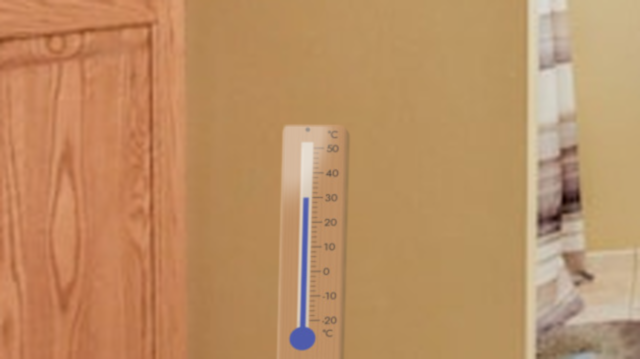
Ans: 30 °C
